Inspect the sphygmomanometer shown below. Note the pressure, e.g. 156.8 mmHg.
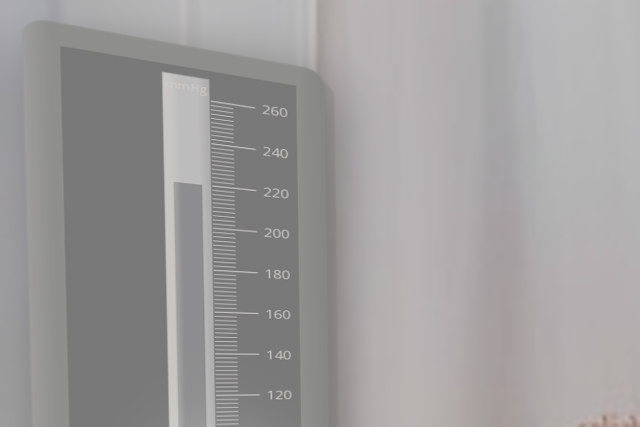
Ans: 220 mmHg
